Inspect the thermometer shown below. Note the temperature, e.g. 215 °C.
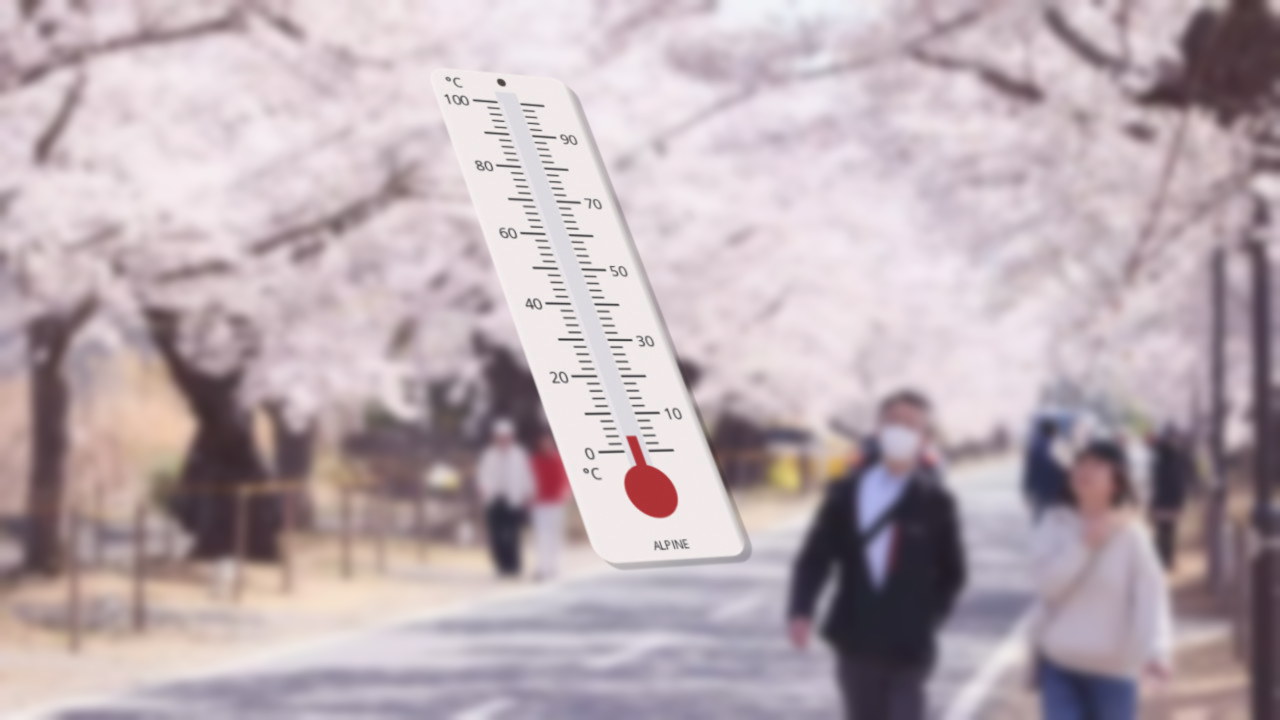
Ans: 4 °C
